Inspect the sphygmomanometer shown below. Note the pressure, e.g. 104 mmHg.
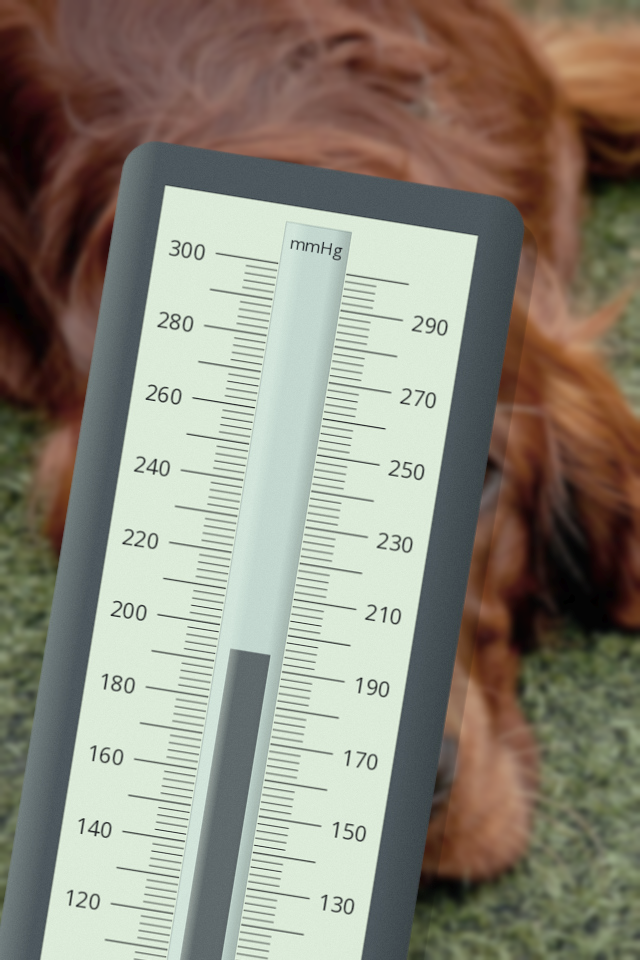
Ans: 194 mmHg
